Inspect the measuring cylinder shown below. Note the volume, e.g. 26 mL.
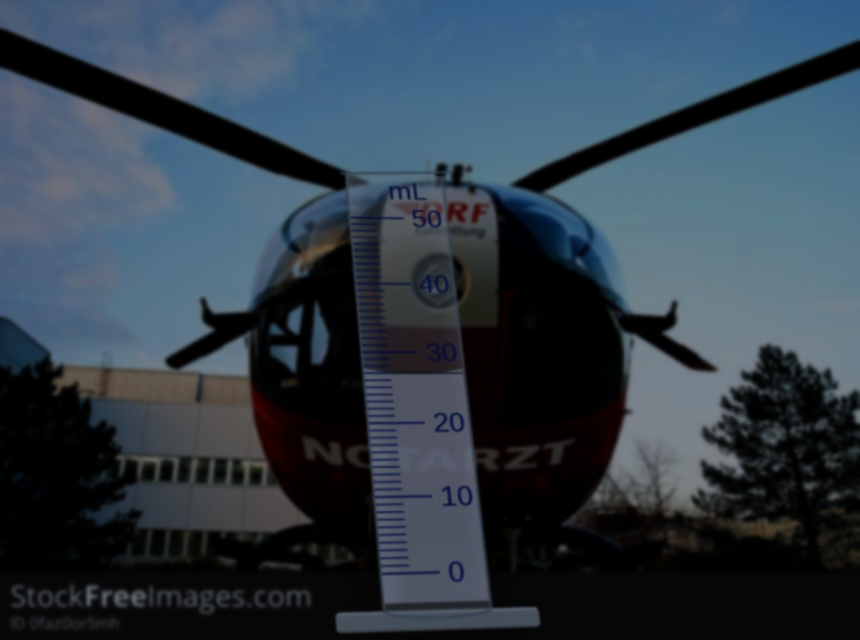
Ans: 27 mL
